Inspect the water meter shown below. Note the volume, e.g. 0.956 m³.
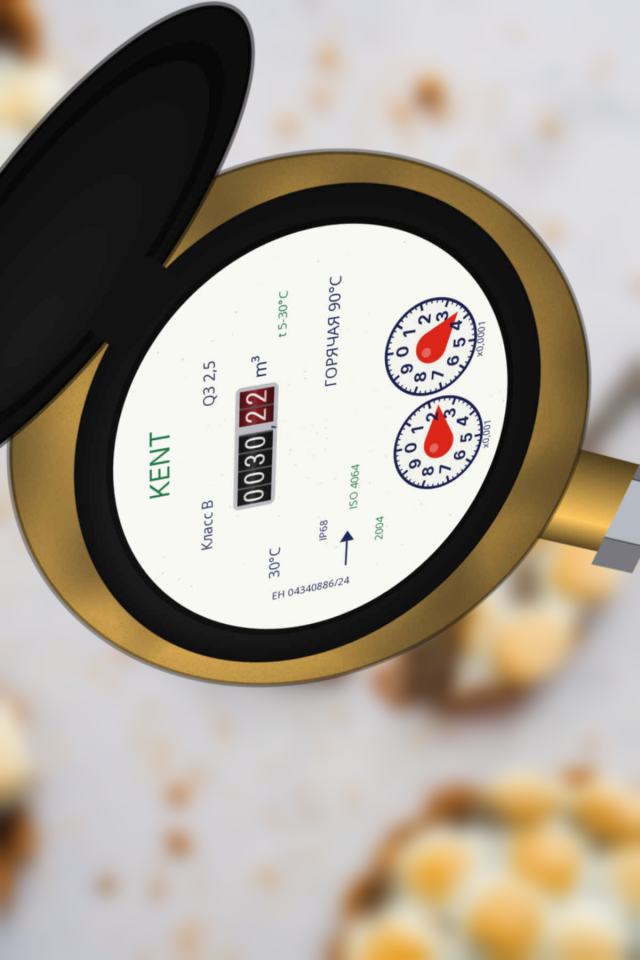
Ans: 30.2223 m³
